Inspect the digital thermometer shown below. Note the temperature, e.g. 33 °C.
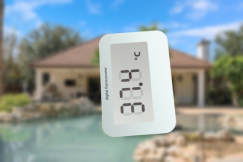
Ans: 37.4 °C
